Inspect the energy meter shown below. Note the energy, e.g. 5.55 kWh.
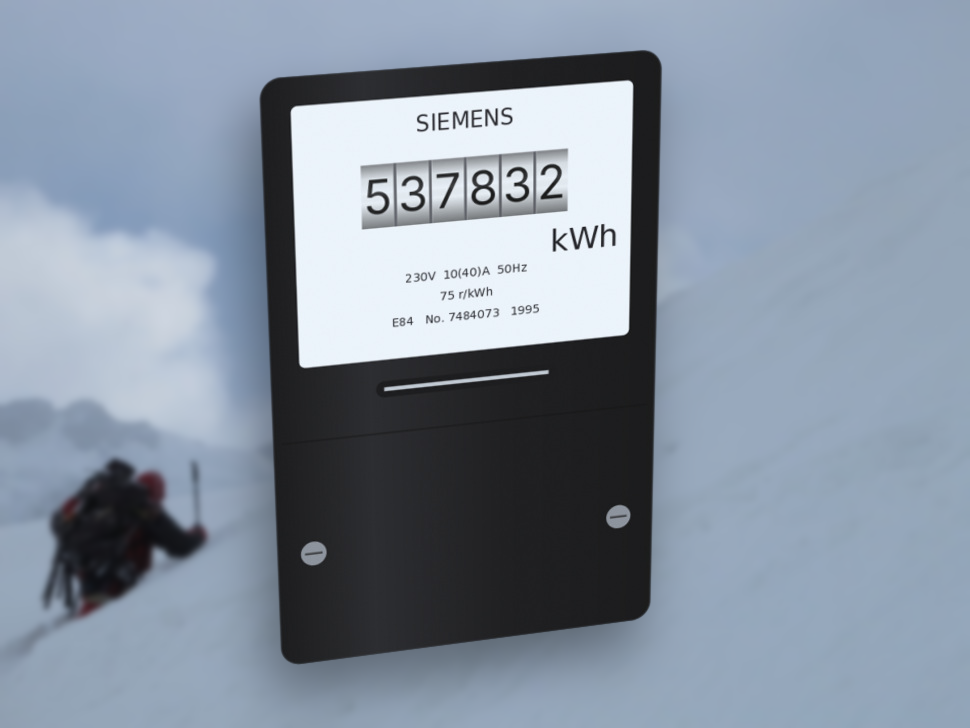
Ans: 537832 kWh
